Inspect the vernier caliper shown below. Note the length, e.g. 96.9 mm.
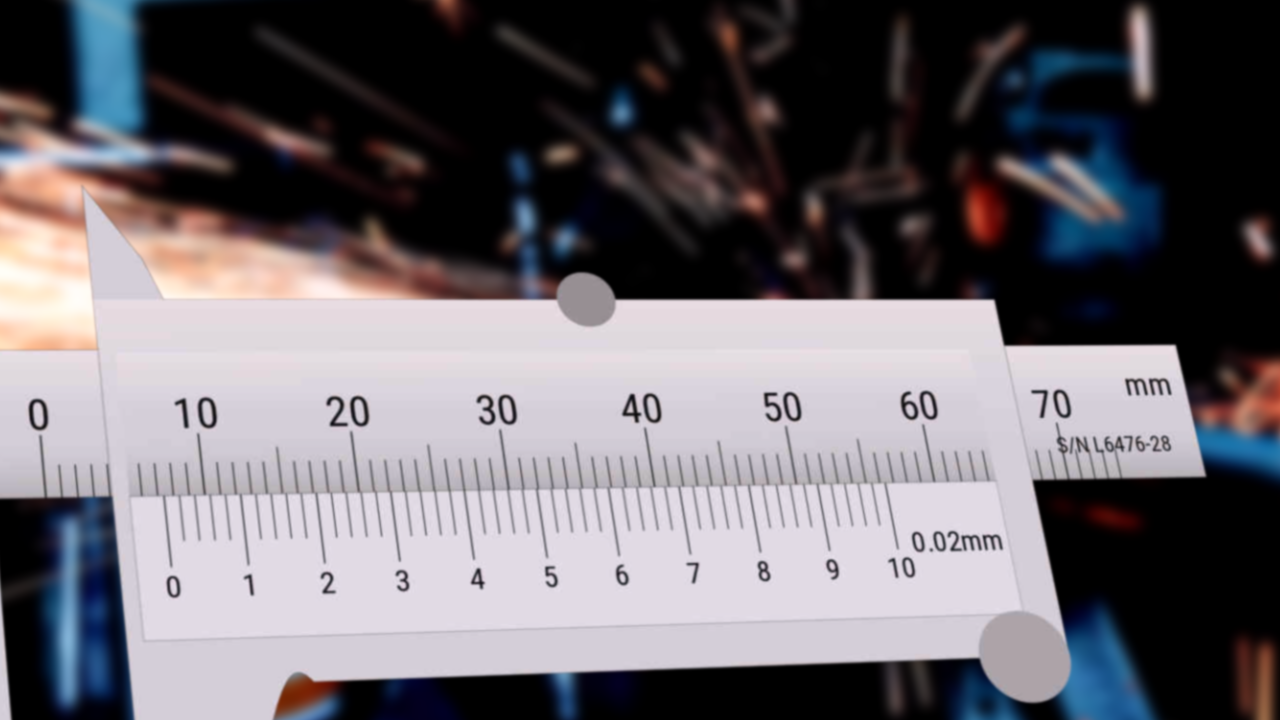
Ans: 7.4 mm
